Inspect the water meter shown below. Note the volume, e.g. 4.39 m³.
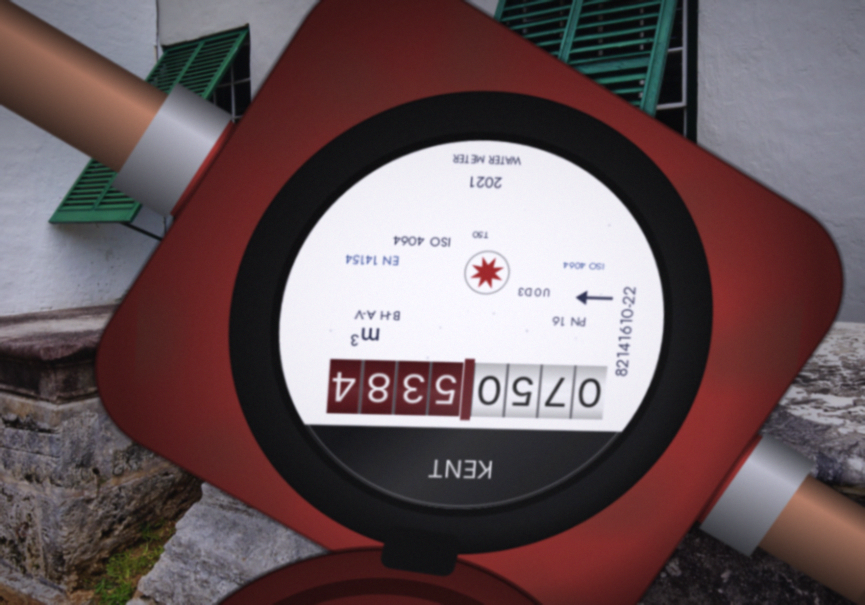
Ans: 750.5384 m³
